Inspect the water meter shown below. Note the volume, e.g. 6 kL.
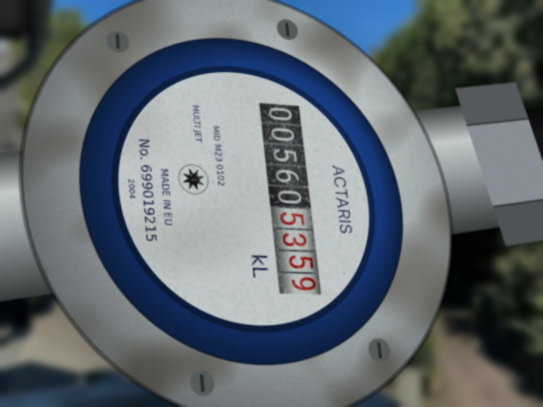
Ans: 560.5359 kL
